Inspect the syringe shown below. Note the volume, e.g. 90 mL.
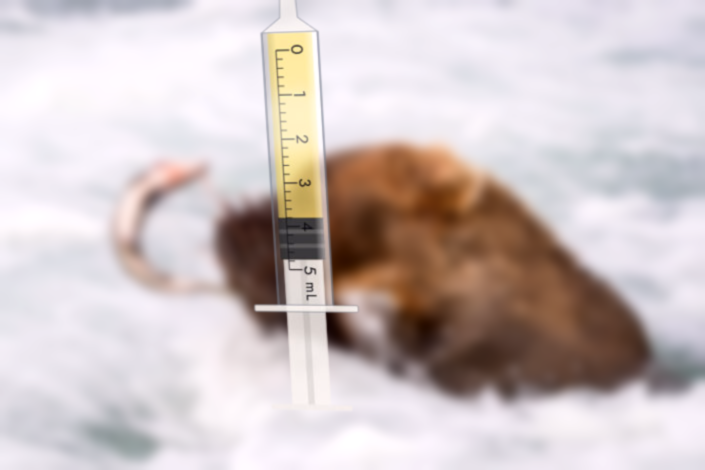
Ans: 3.8 mL
